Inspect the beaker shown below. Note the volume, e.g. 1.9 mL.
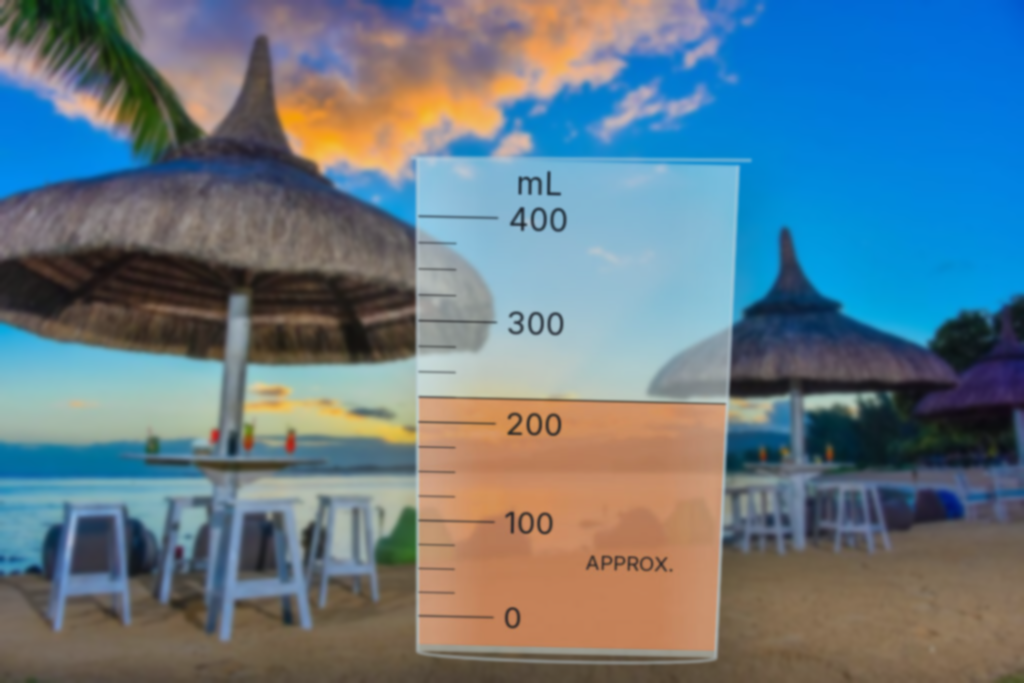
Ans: 225 mL
